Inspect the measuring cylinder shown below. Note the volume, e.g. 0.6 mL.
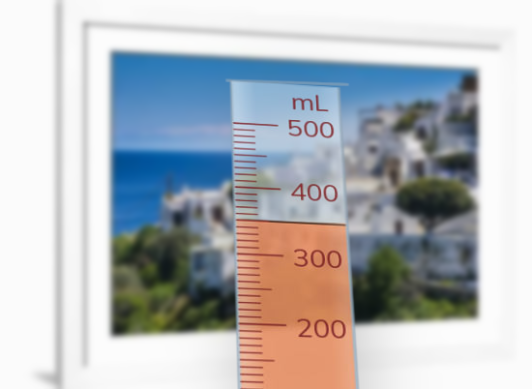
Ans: 350 mL
